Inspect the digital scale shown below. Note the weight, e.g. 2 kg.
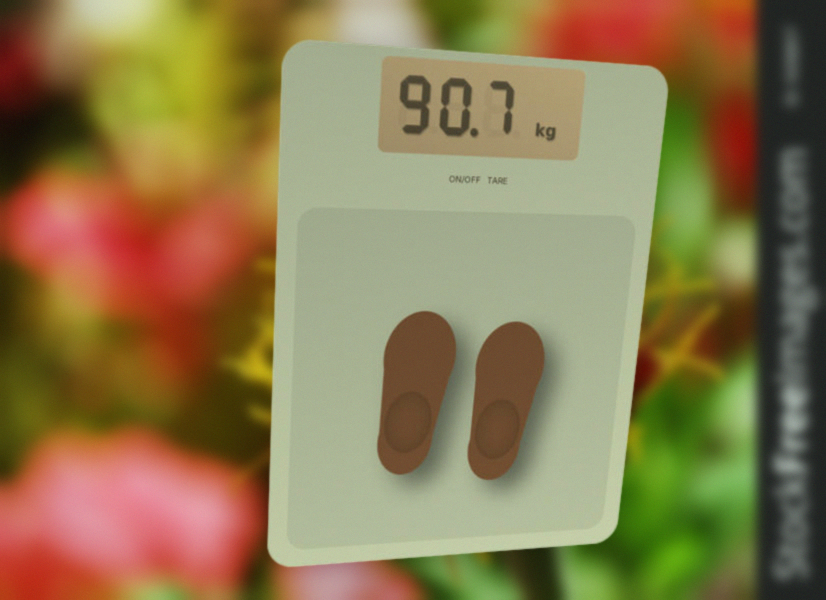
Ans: 90.7 kg
